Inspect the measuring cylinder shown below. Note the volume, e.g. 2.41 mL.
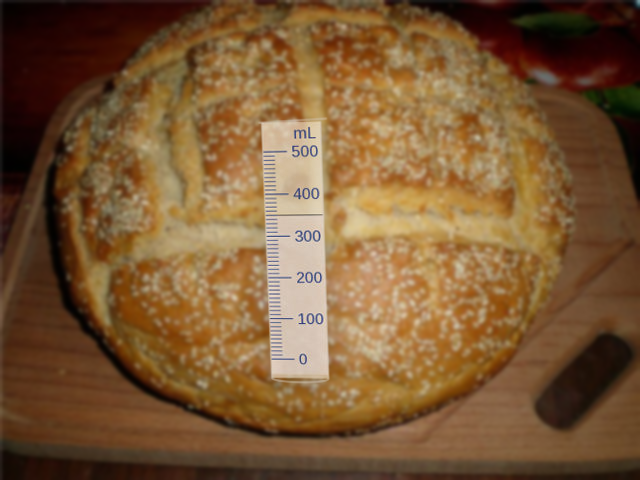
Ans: 350 mL
